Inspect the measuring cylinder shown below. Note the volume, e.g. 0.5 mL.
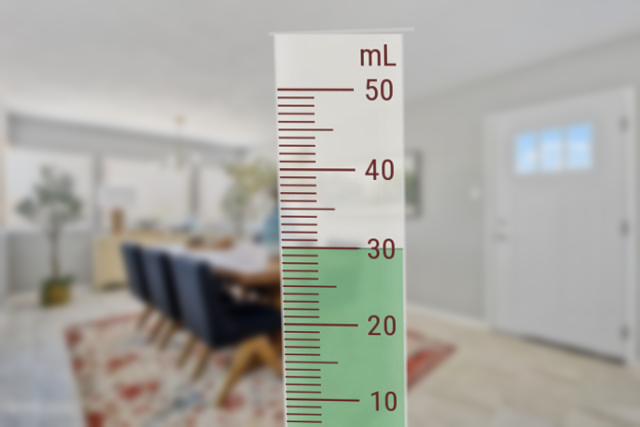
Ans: 30 mL
